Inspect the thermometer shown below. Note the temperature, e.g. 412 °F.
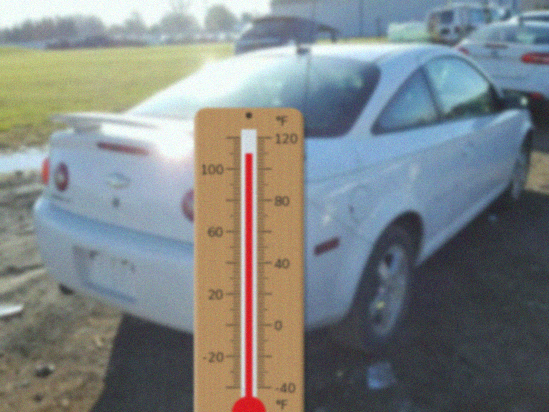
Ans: 110 °F
